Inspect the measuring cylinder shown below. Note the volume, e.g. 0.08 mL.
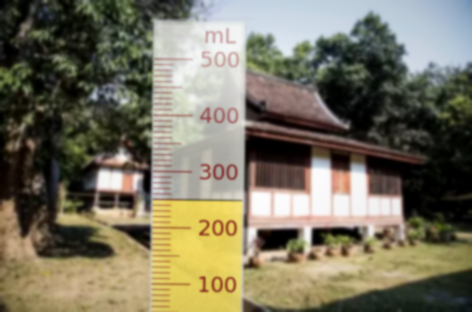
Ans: 250 mL
